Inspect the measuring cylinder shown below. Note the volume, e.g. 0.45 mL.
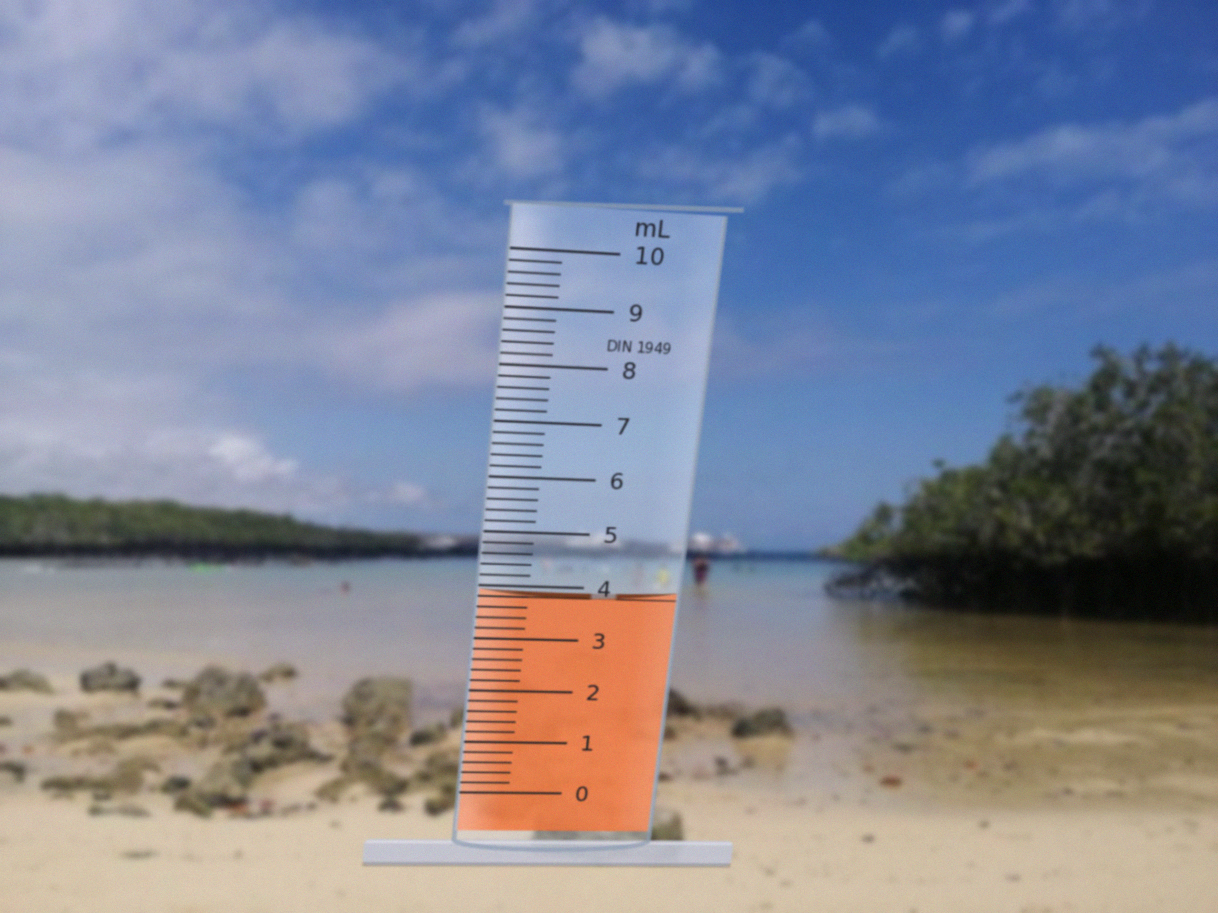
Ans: 3.8 mL
